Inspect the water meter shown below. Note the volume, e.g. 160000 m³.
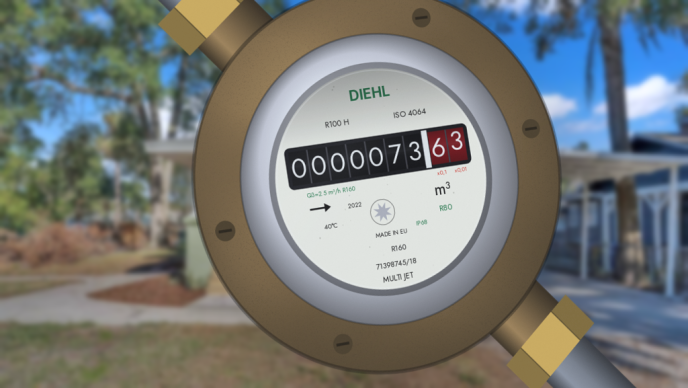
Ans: 73.63 m³
